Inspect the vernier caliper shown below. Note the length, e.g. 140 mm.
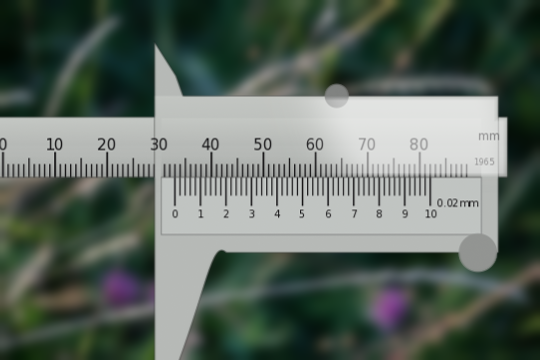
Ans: 33.0 mm
